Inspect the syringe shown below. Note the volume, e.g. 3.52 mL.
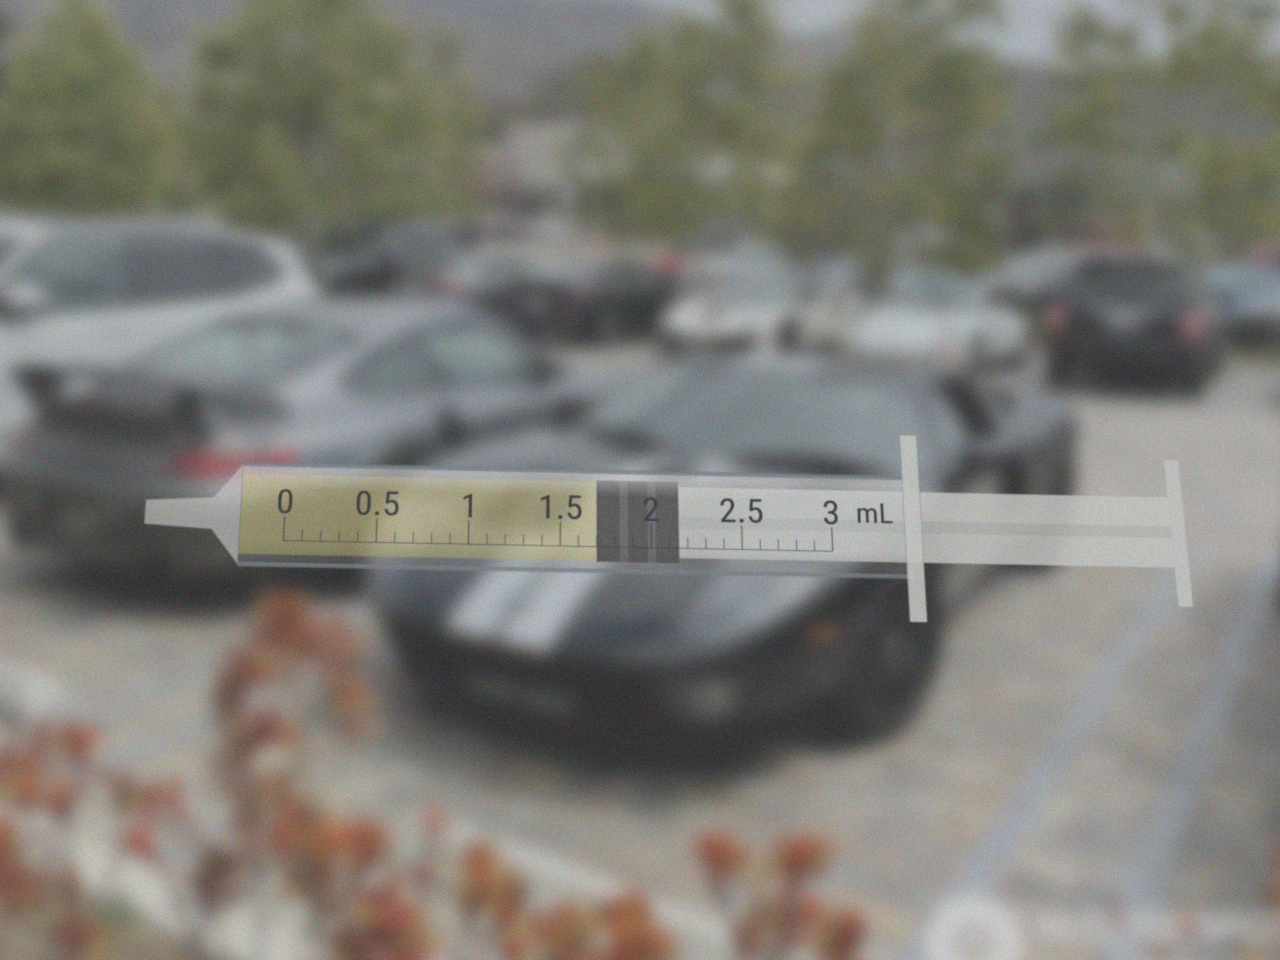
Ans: 1.7 mL
